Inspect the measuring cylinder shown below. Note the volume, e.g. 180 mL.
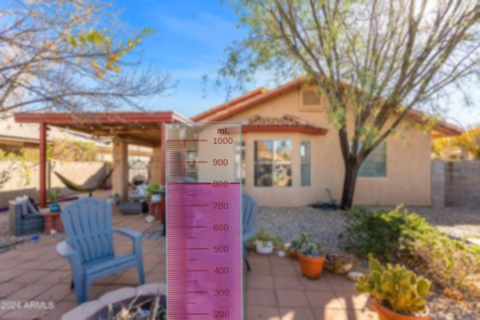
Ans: 800 mL
